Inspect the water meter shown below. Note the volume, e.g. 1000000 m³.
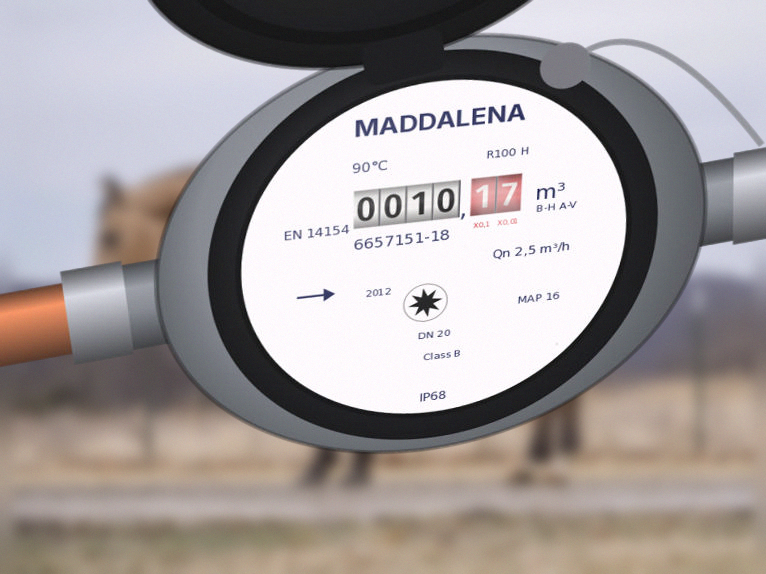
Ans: 10.17 m³
